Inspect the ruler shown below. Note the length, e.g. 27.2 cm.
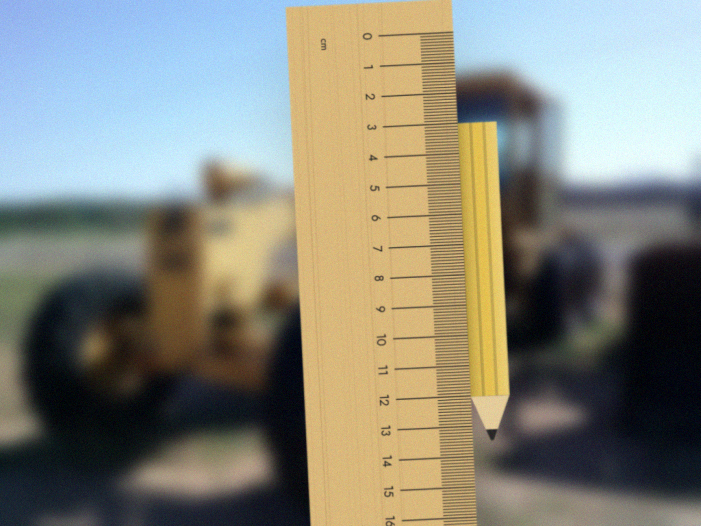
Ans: 10.5 cm
